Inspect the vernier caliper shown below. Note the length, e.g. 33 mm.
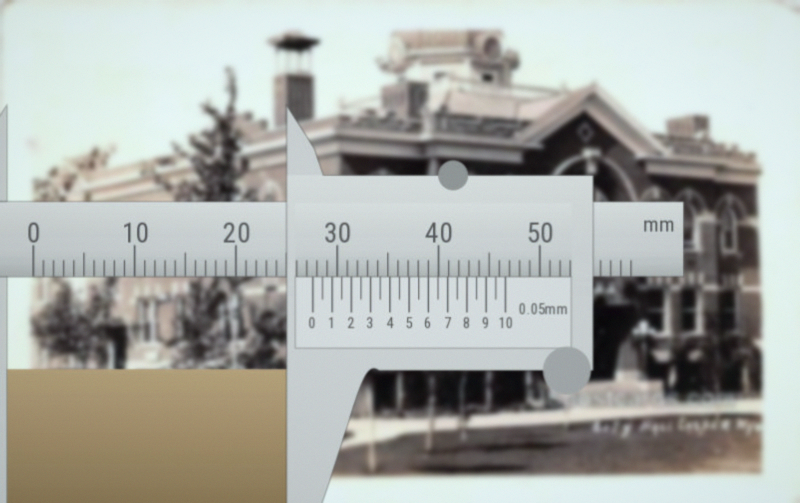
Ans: 27.6 mm
